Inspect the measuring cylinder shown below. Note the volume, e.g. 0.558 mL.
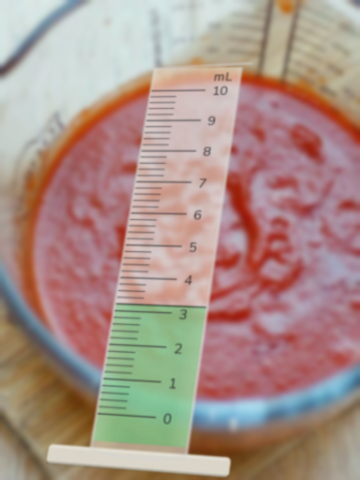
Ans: 3.2 mL
